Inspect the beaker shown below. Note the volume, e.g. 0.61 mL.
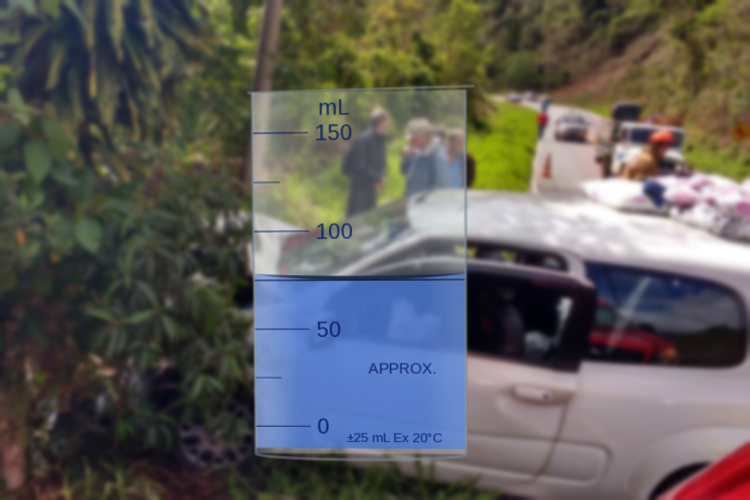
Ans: 75 mL
